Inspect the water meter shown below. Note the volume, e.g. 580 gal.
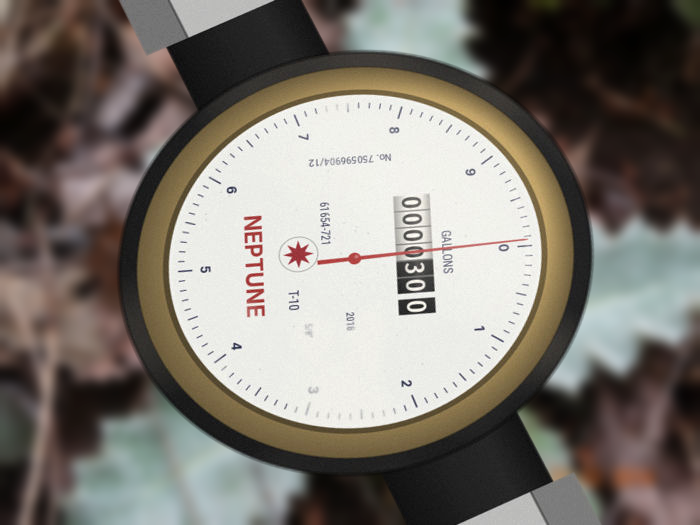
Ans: 299.9 gal
